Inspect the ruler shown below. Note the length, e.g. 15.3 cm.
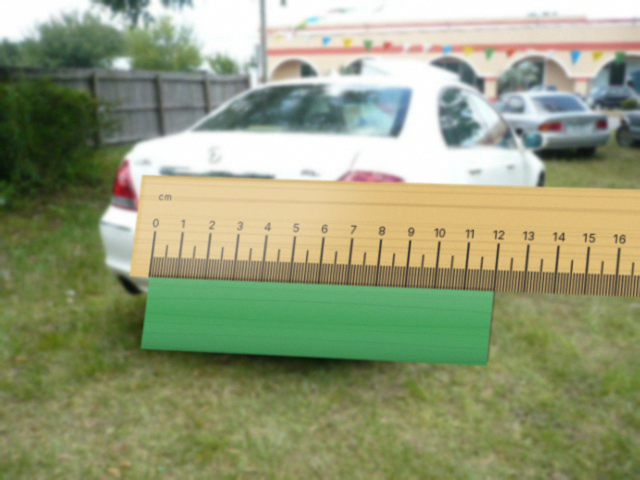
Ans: 12 cm
